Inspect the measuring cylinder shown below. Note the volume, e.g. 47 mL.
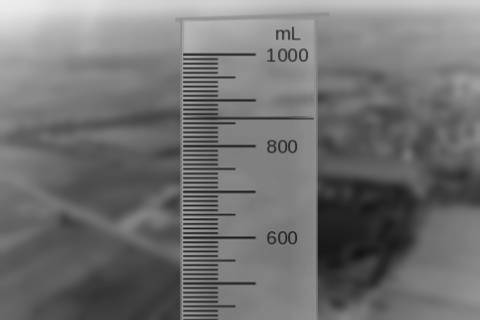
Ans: 860 mL
